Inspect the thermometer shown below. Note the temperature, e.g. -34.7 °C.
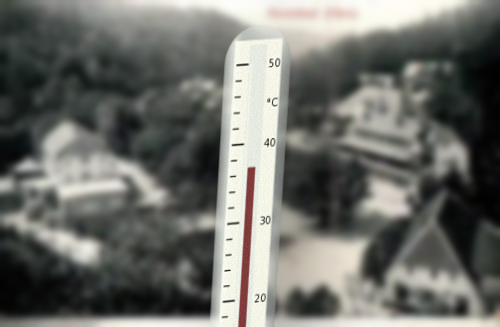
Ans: 37 °C
